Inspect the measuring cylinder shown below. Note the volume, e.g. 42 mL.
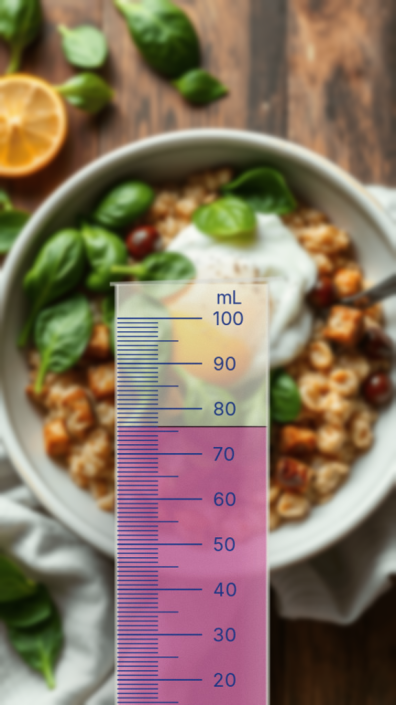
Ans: 76 mL
